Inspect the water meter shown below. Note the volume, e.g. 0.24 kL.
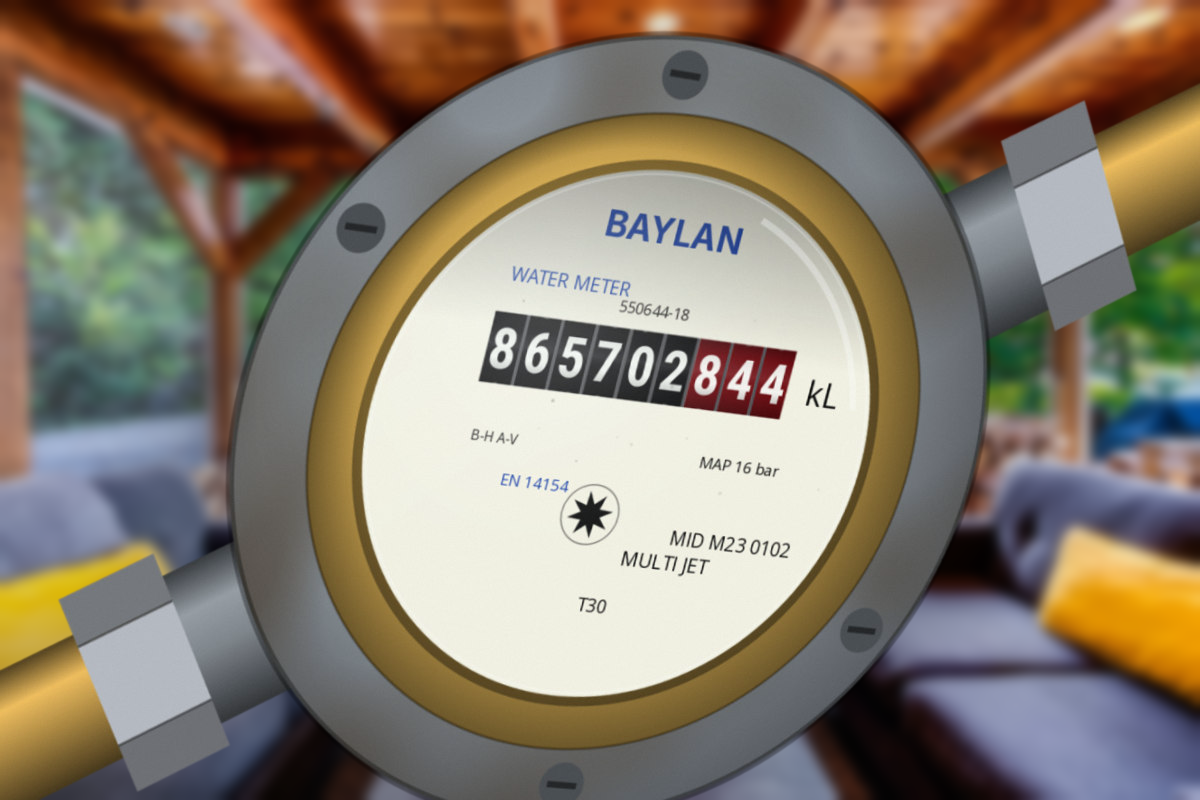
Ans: 865702.844 kL
